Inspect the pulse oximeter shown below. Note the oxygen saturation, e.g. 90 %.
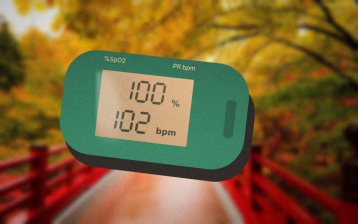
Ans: 100 %
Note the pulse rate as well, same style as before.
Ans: 102 bpm
